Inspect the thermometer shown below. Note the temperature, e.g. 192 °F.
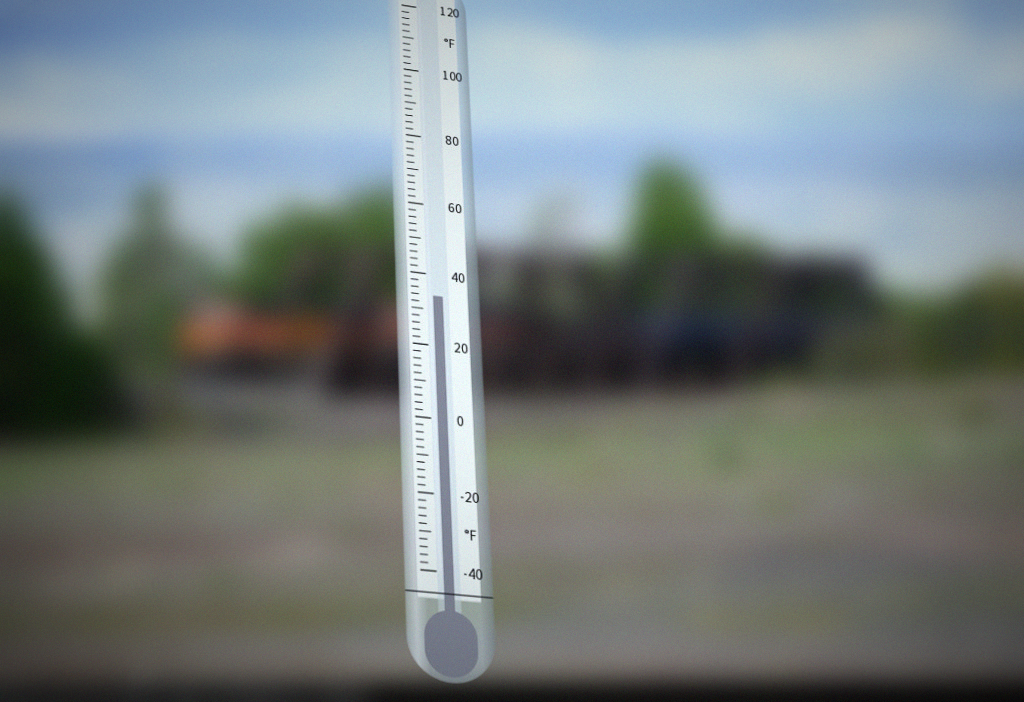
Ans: 34 °F
